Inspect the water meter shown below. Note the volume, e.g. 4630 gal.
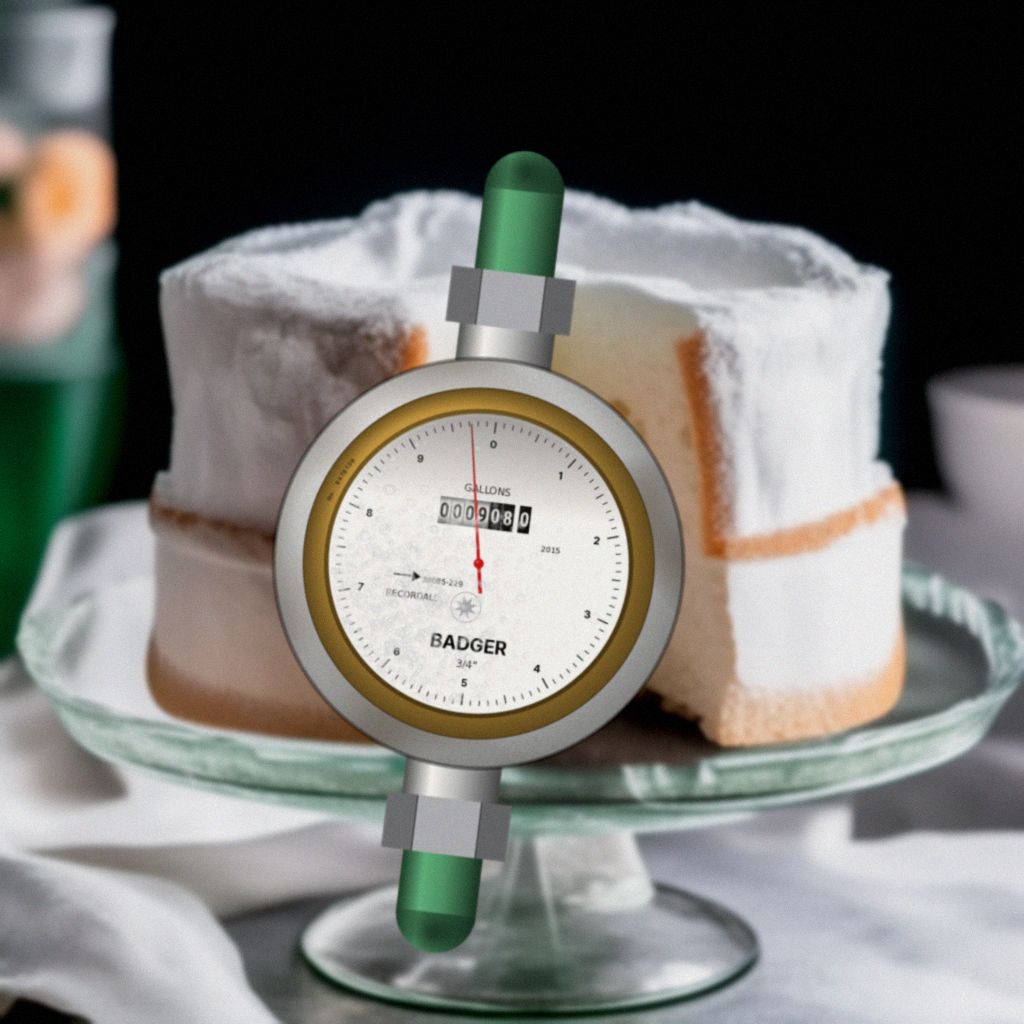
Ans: 9079.7 gal
